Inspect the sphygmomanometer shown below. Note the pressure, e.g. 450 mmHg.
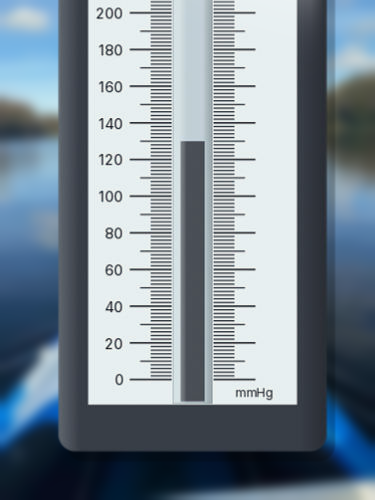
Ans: 130 mmHg
